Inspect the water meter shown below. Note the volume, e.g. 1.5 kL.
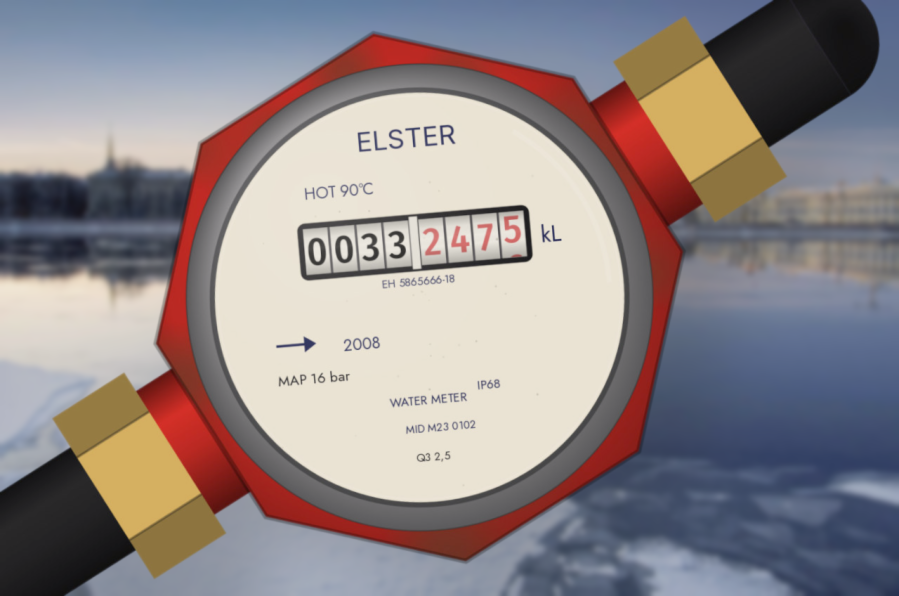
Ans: 33.2475 kL
